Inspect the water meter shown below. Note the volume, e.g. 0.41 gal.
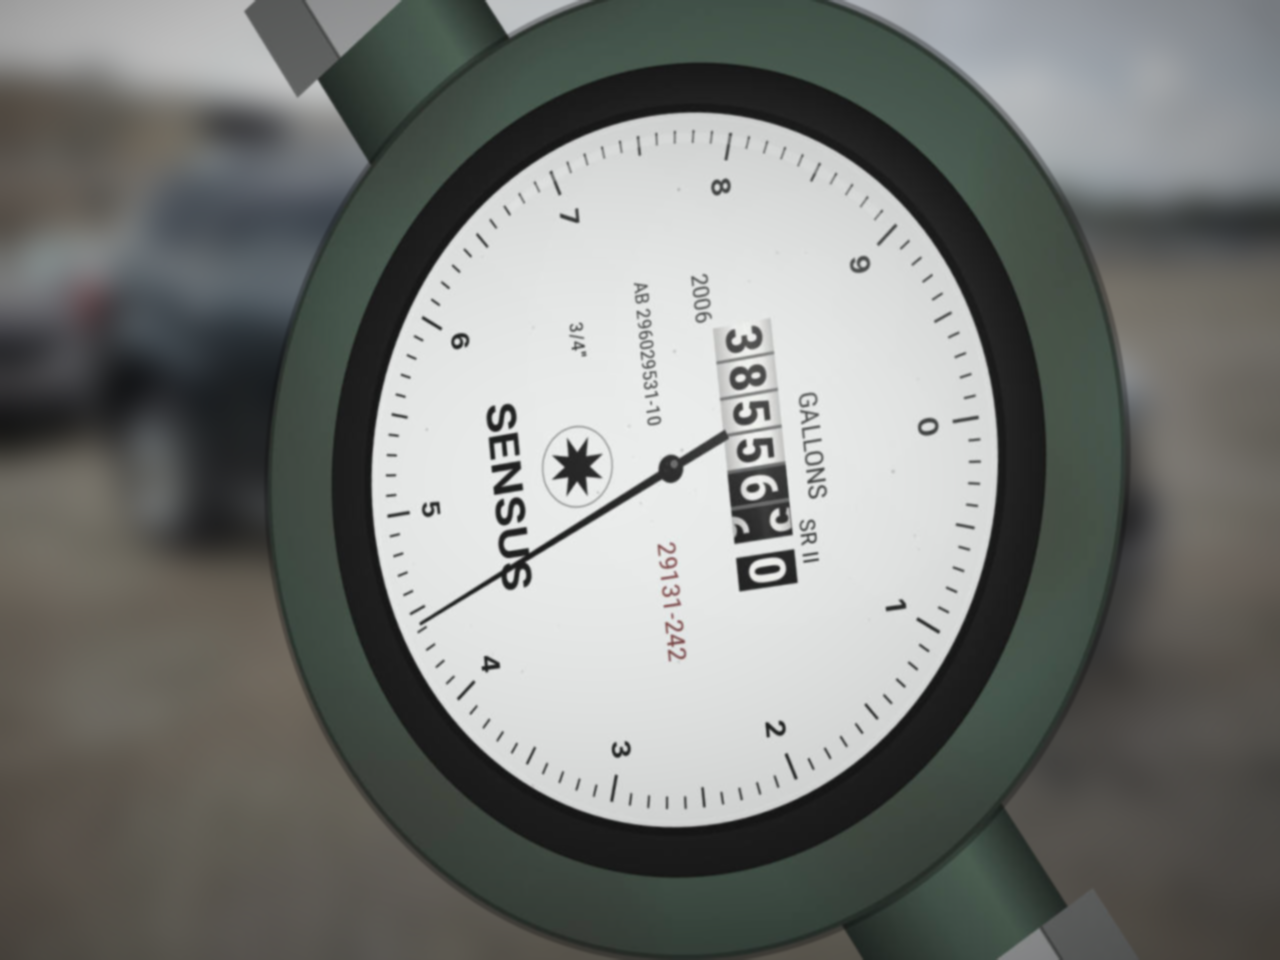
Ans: 3855654.4 gal
